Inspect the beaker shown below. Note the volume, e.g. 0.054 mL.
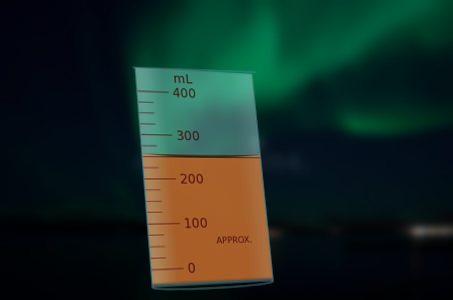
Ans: 250 mL
